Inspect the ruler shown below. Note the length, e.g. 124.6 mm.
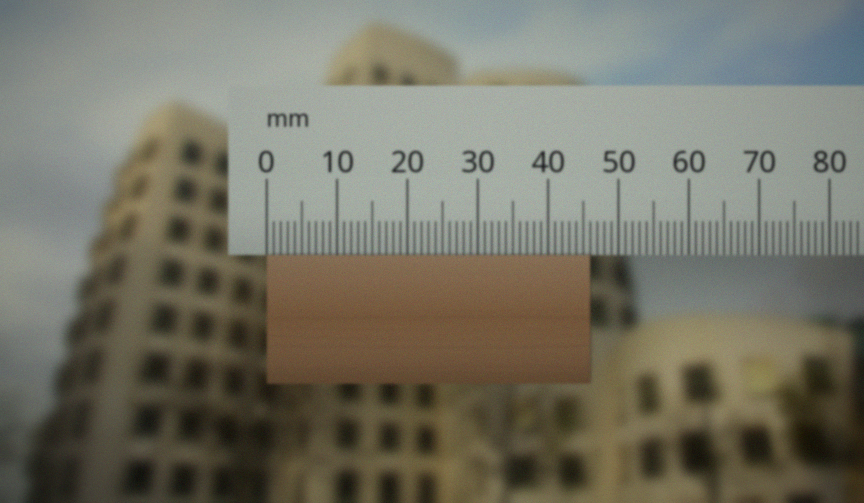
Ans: 46 mm
